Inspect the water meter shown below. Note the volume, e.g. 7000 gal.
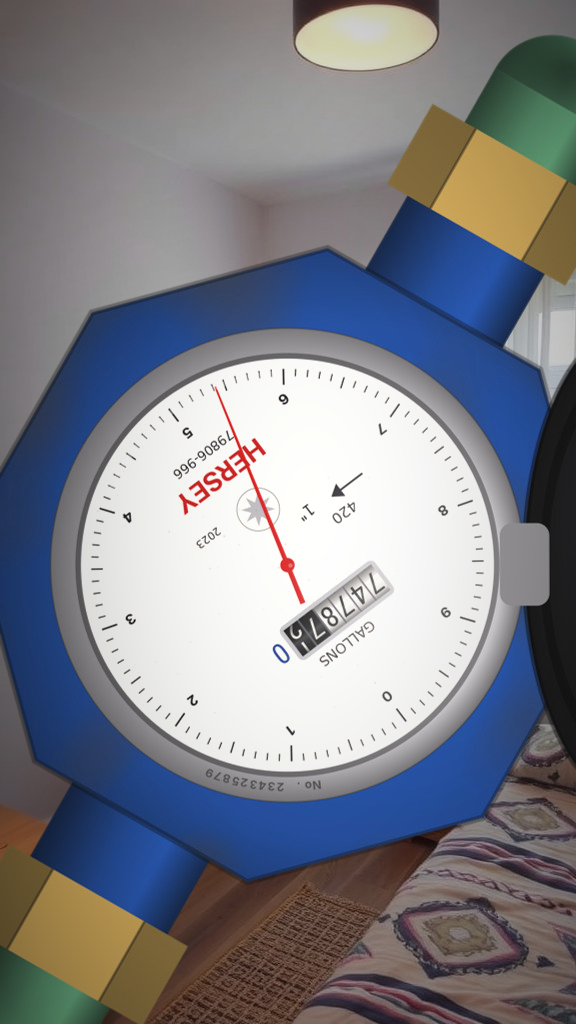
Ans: 7478715.4 gal
